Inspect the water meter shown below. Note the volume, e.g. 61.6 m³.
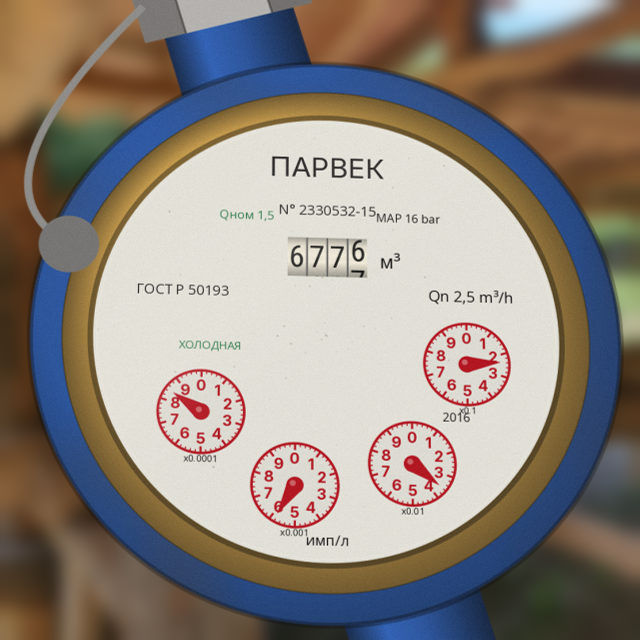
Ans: 6776.2358 m³
